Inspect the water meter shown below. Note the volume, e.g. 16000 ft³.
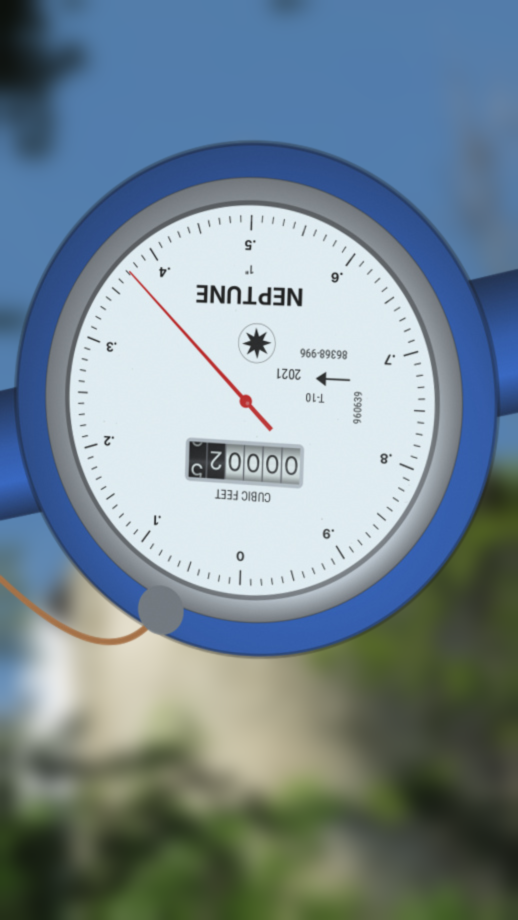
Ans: 25.37 ft³
